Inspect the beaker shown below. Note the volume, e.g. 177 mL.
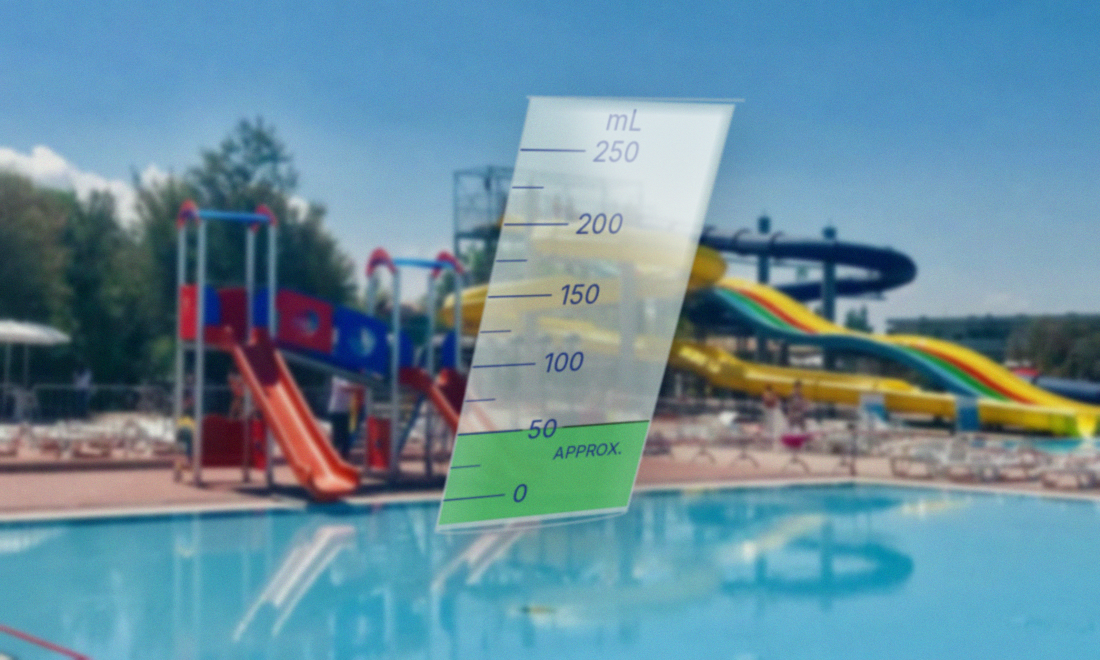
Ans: 50 mL
